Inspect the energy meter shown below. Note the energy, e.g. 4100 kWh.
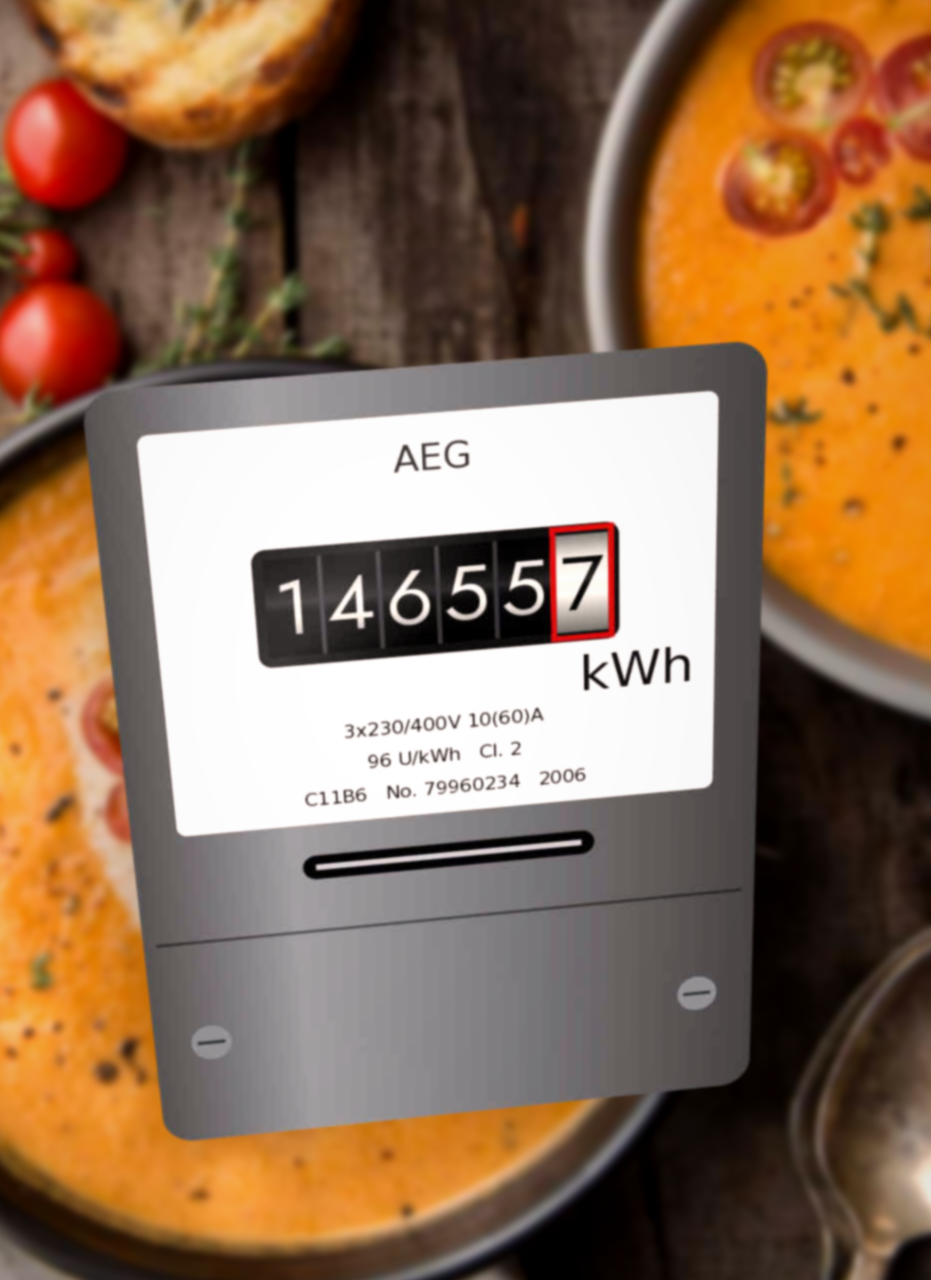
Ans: 14655.7 kWh
